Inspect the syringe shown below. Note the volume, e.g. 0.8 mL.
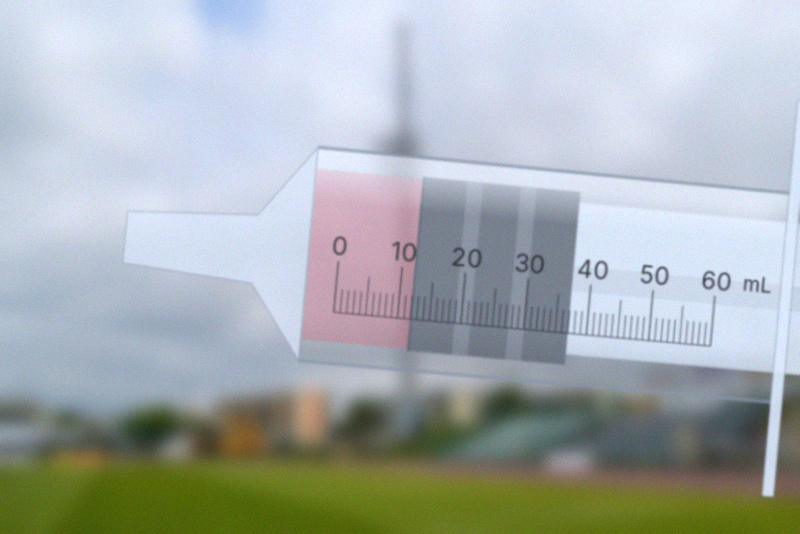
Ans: 12 mL
